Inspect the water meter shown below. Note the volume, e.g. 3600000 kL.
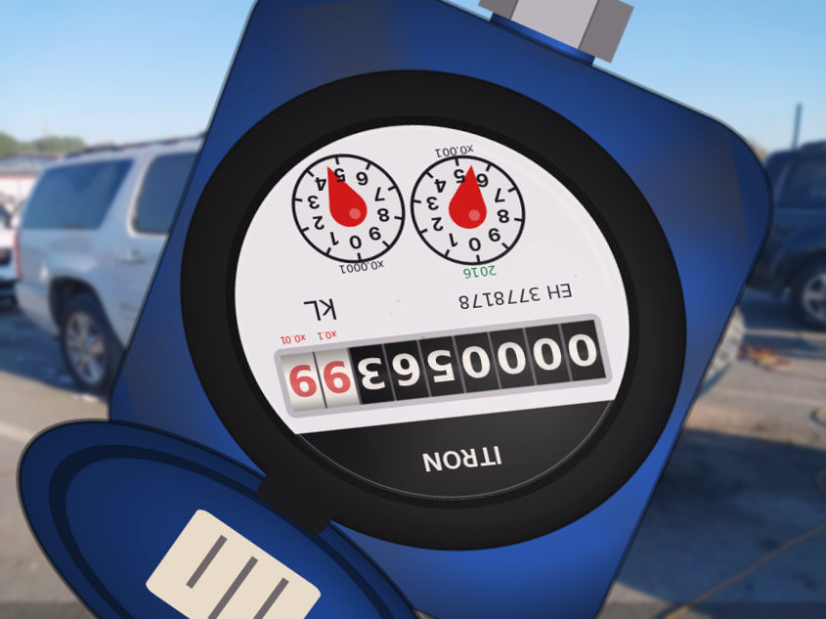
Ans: 563.9954 kL
